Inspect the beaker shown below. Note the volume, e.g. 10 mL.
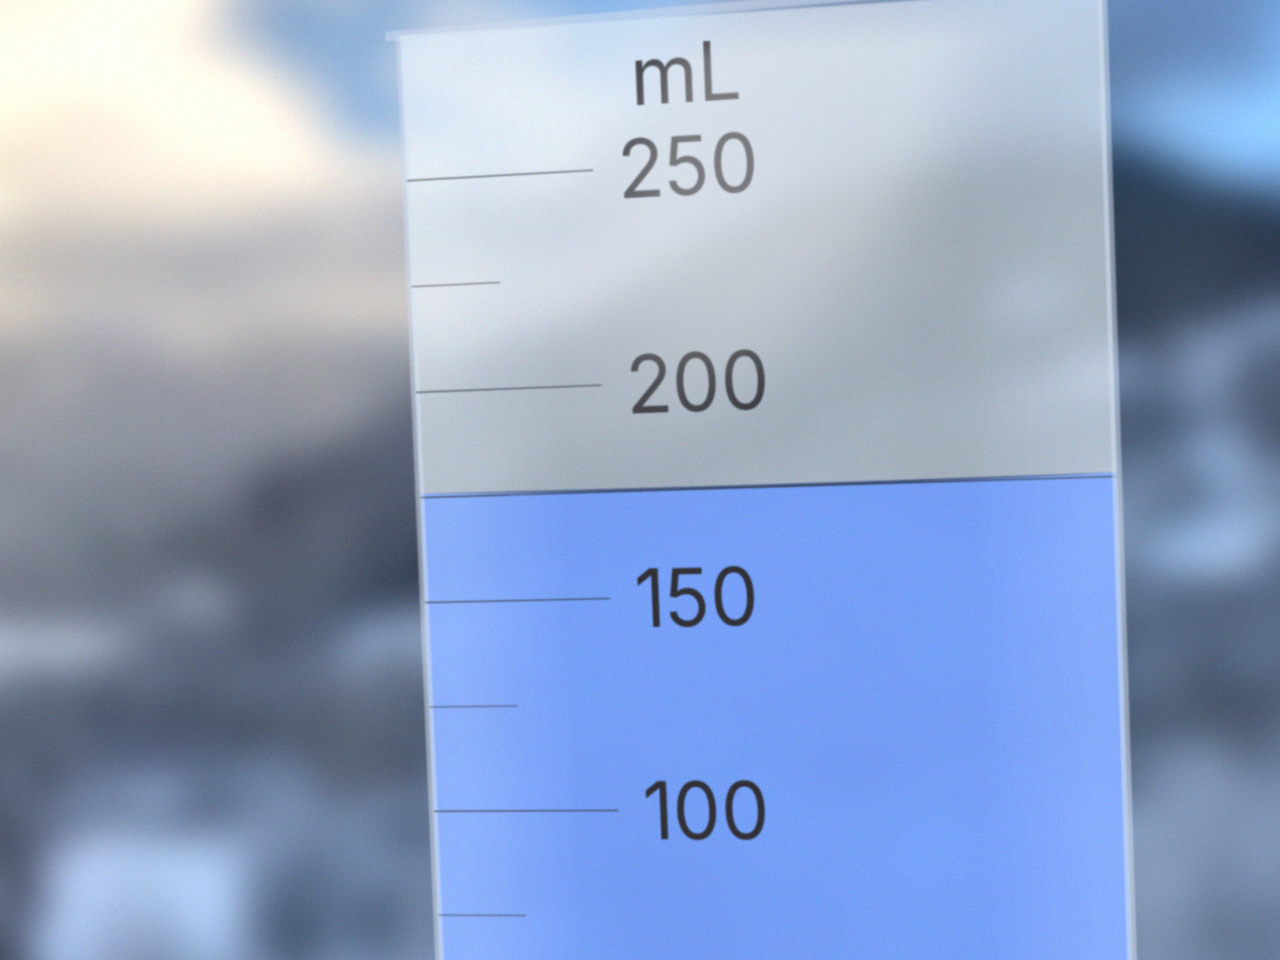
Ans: 175 mL
